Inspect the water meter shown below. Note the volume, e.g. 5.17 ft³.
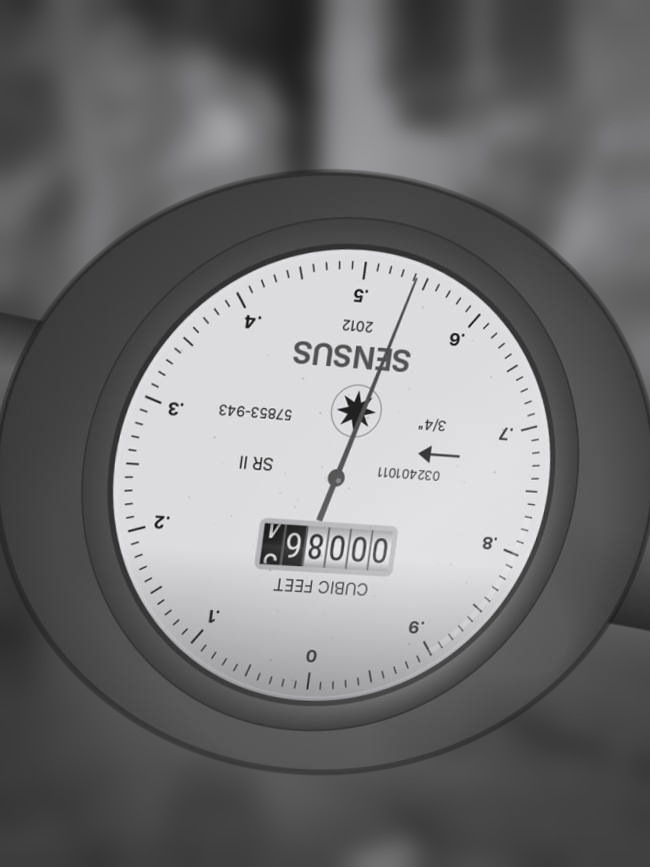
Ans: 863.54 ft³
